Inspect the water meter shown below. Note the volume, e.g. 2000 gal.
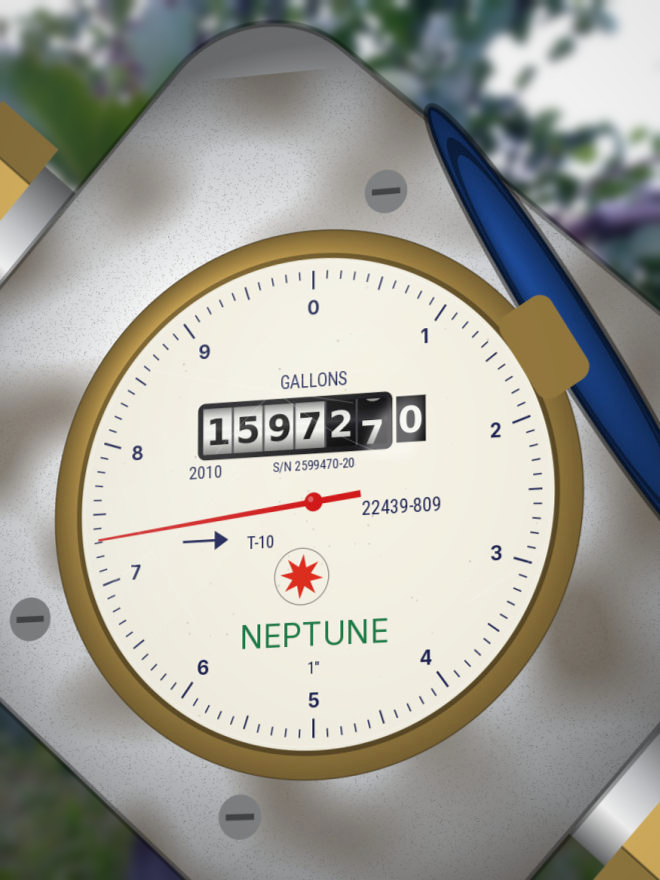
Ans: 1597267.3 gal
